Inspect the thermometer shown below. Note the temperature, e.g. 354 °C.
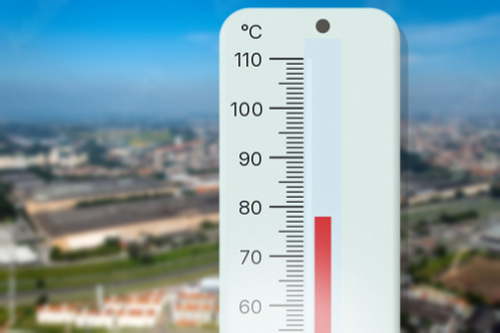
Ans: 78 °C
